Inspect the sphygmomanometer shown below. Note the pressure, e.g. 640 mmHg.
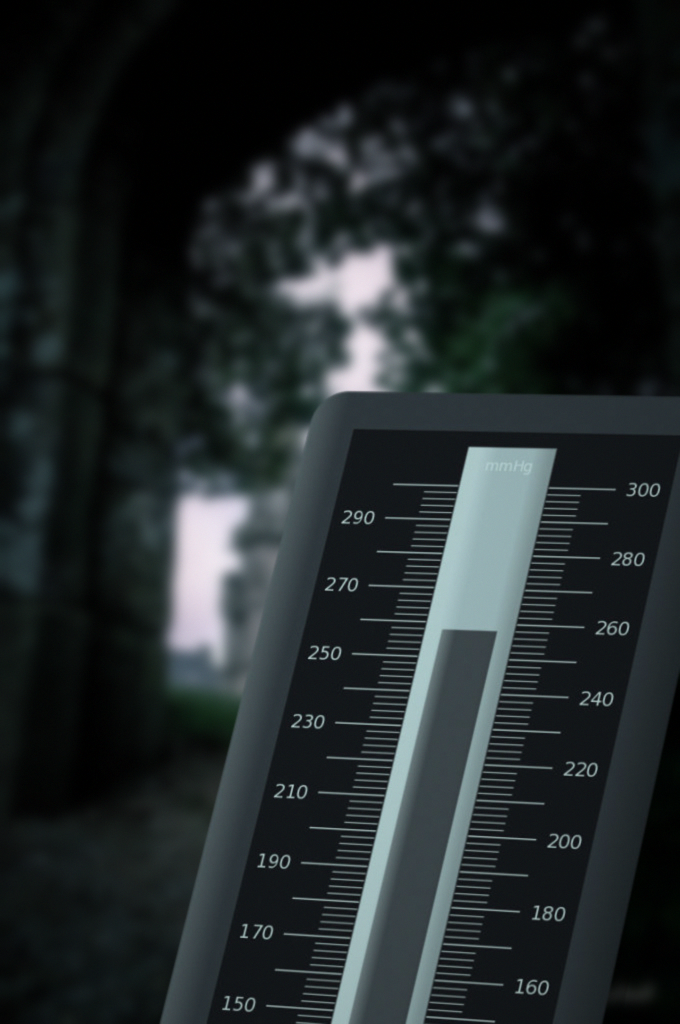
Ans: 258 mmHg
